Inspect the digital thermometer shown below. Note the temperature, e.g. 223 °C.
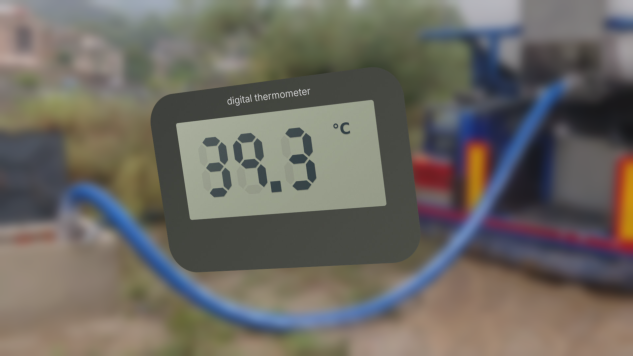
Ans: 39.3 °C
